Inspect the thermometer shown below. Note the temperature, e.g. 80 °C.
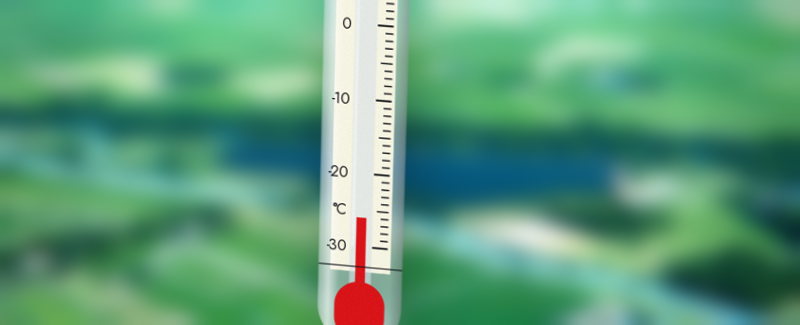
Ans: -26 °C
